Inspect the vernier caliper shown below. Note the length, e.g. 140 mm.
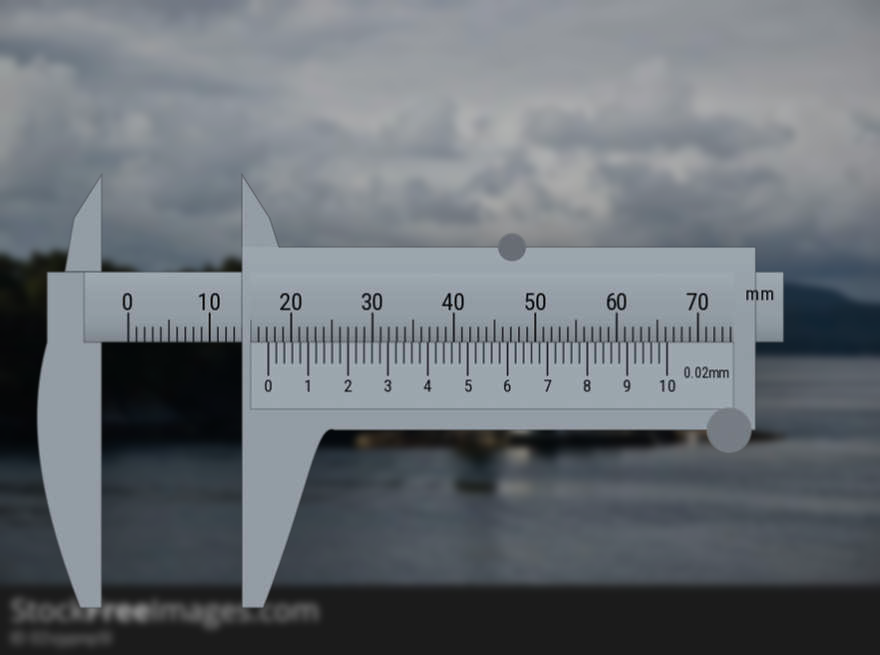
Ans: 17.2 mm
